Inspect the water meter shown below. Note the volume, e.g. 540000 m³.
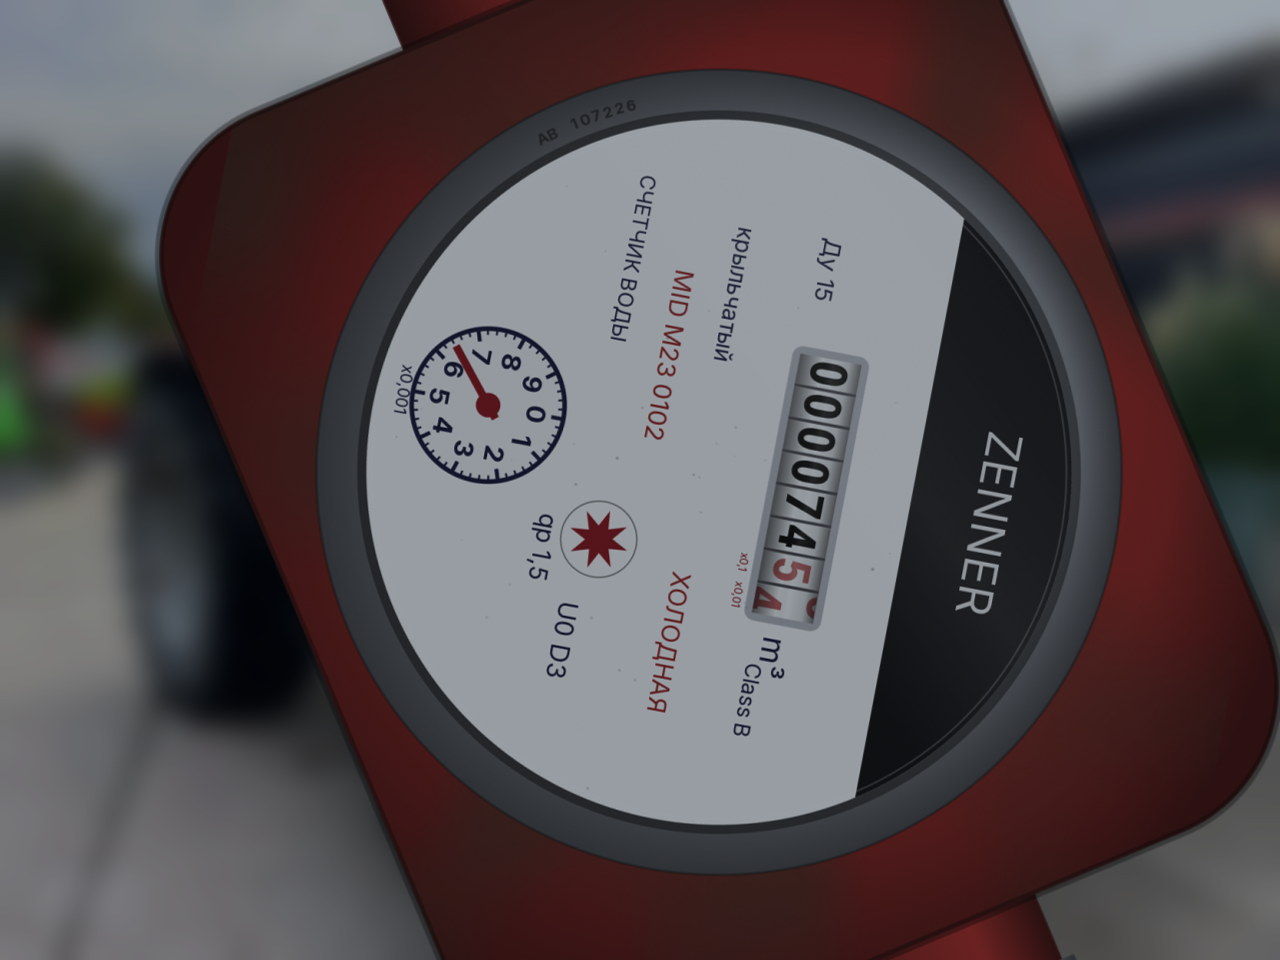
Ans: 74.536 m³
